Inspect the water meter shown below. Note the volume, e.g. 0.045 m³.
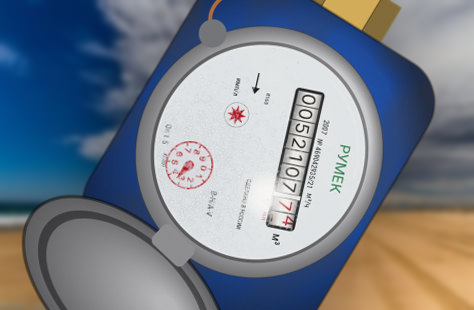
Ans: 52107.743 m³
